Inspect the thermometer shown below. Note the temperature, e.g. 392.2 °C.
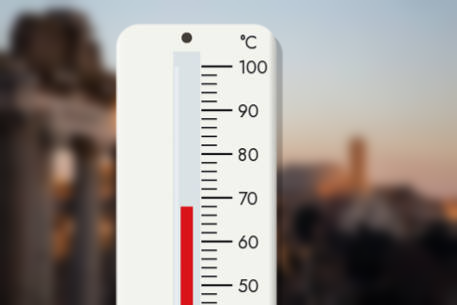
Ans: 68 °C
